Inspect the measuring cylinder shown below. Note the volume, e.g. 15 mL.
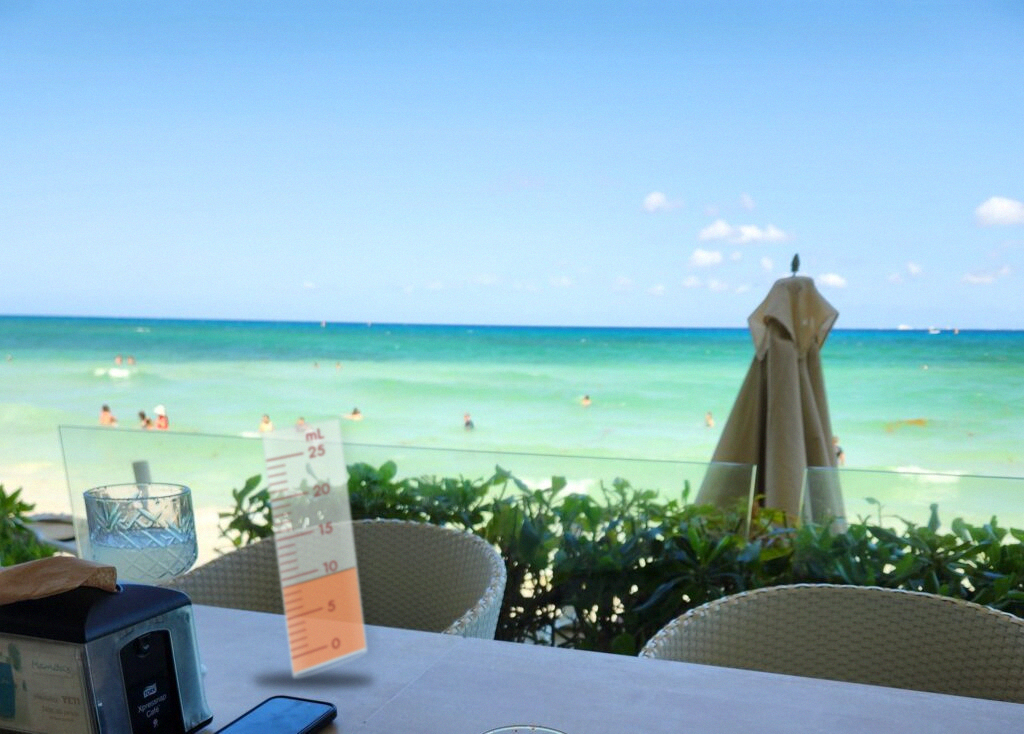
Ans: 9 mL
